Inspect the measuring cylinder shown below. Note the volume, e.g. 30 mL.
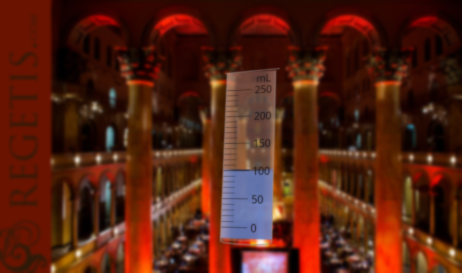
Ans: 100 mL
